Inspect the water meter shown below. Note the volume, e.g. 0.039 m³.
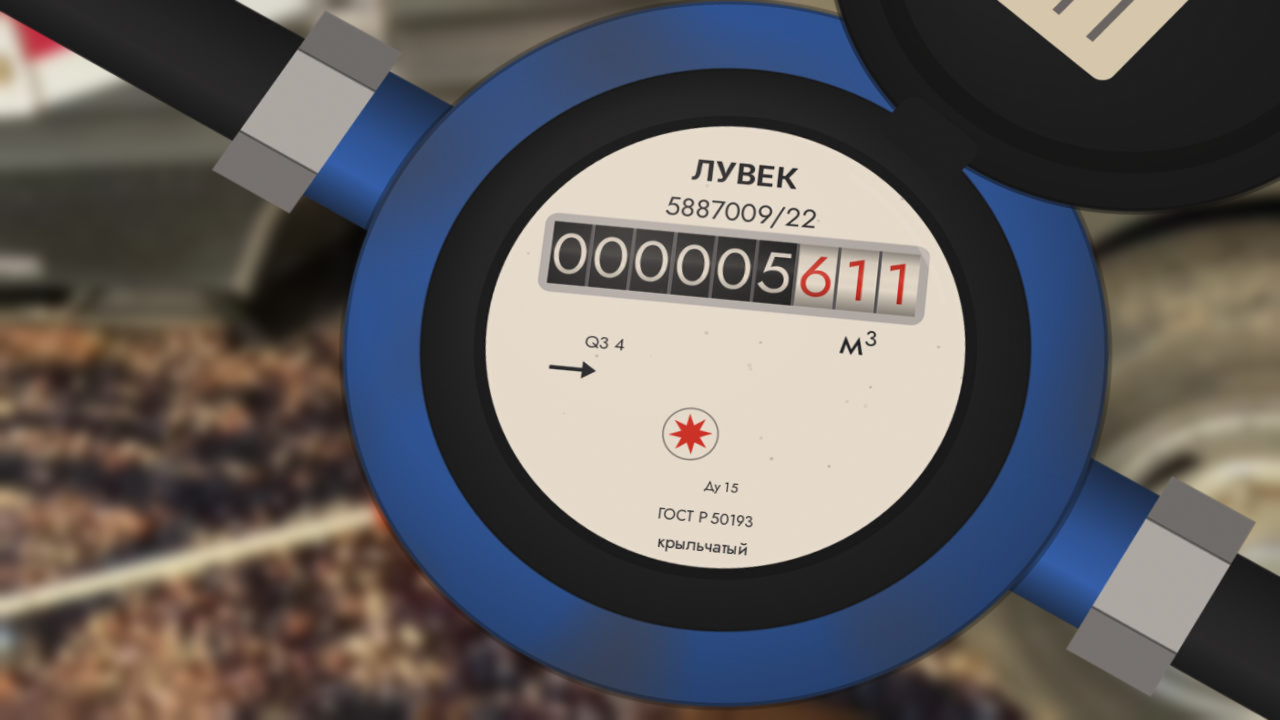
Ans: 5.611 m³
